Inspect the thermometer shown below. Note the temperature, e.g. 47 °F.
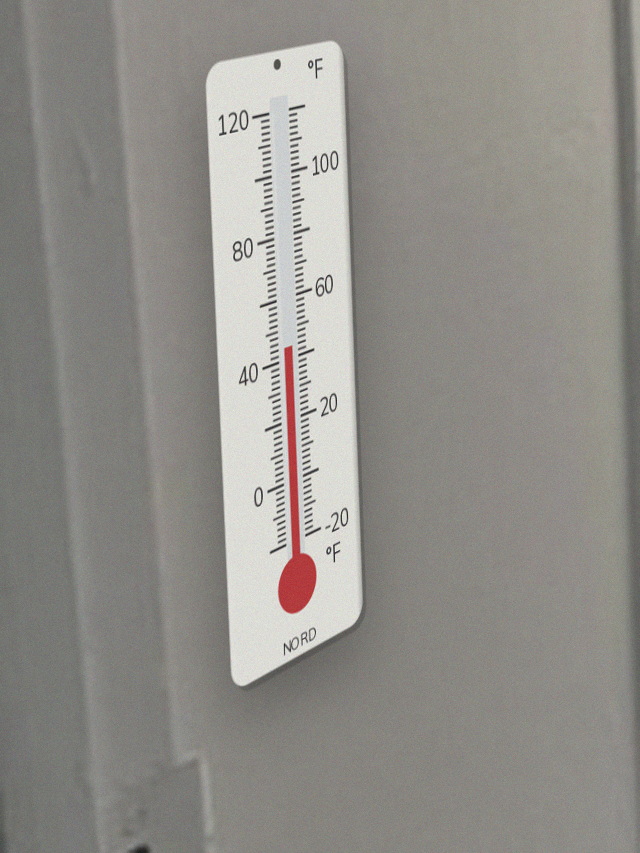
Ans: 44 °F
